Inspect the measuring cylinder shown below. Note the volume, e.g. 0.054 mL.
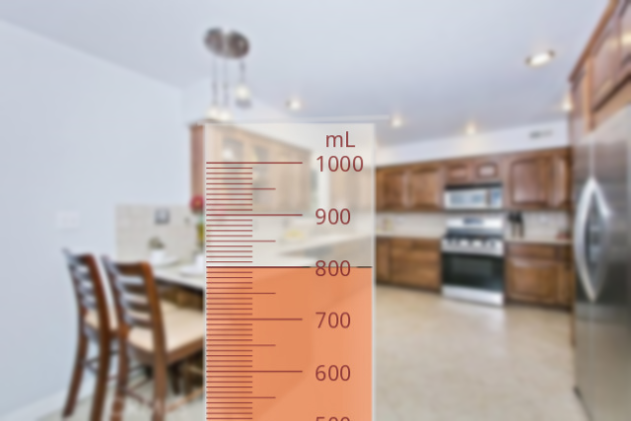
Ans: 800 mL
